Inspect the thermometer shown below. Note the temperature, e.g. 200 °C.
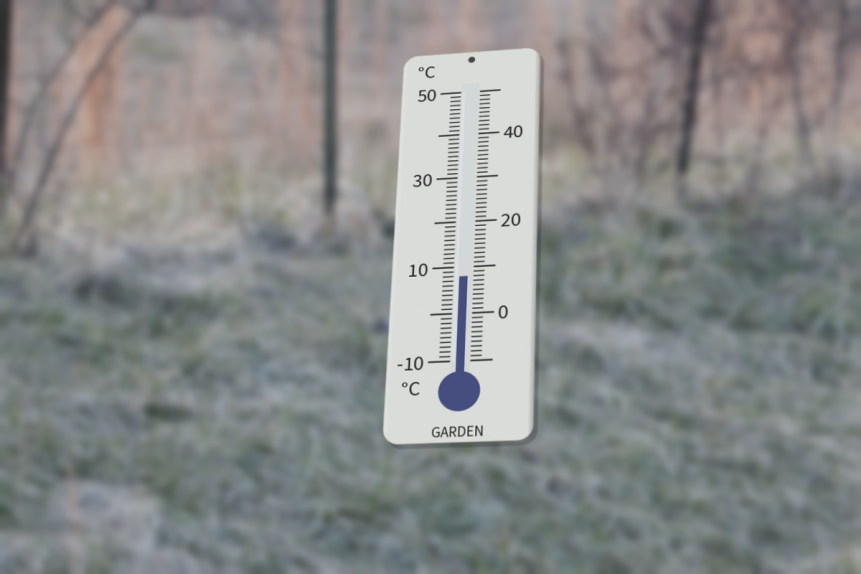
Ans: 8 °C
